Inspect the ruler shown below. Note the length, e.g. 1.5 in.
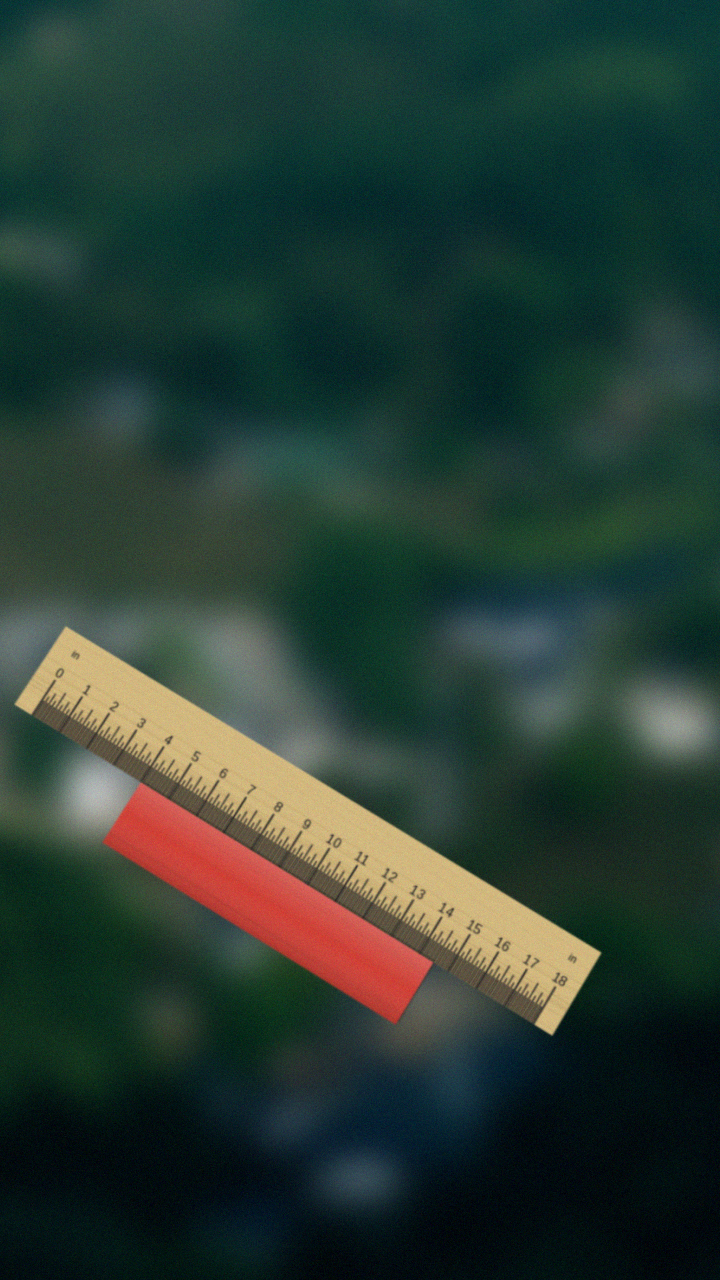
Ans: 10.5 in
